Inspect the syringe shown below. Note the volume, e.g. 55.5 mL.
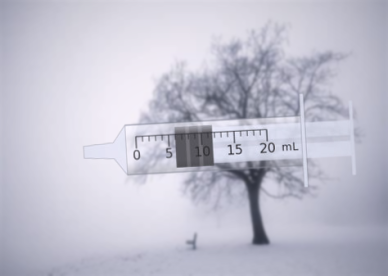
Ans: 6 mL
